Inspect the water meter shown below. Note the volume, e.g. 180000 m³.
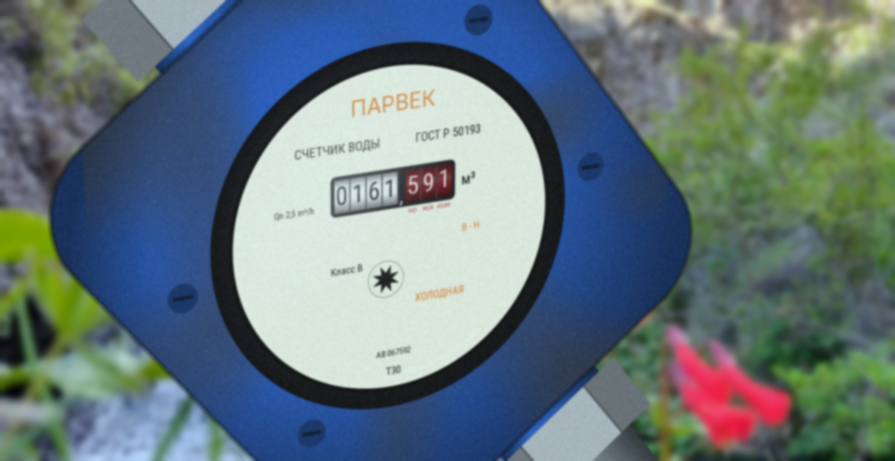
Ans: 161.591 m³
